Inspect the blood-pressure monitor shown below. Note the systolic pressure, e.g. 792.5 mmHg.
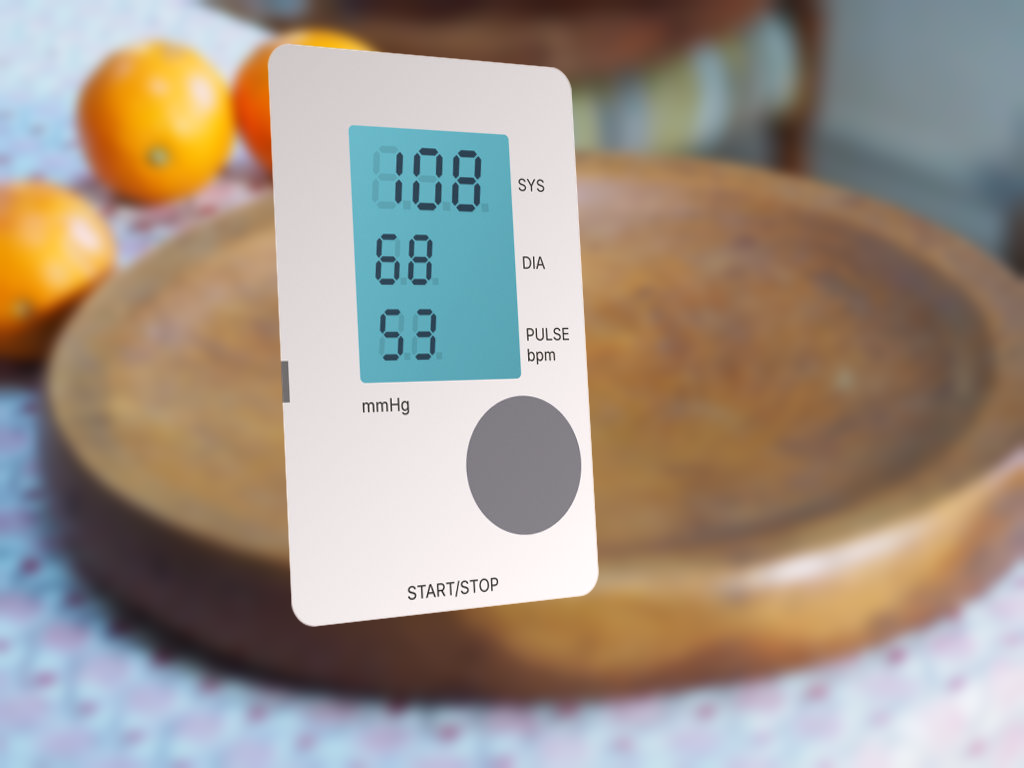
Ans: 108 mmHg
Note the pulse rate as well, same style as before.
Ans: 53 bpm
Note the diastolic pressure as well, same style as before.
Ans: 68 mmHg
